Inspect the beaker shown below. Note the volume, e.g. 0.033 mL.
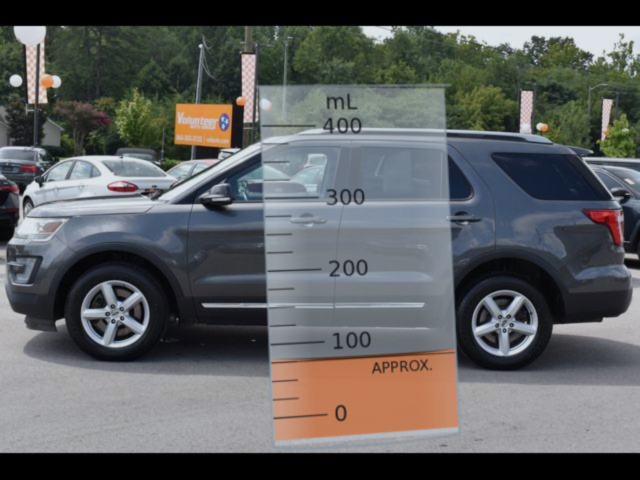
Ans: 75 mL
